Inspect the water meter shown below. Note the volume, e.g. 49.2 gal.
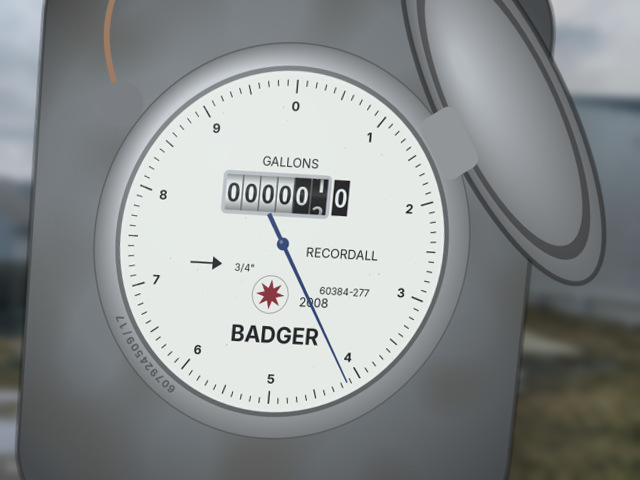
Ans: 14.1 gal
